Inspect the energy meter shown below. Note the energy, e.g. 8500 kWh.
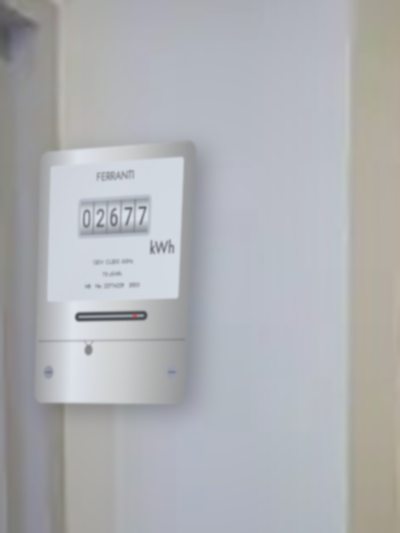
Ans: 2677 kWh
